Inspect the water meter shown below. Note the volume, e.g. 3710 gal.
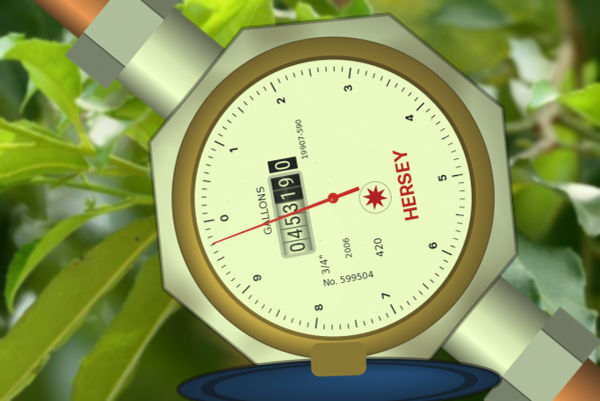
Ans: 453189.7 gal
